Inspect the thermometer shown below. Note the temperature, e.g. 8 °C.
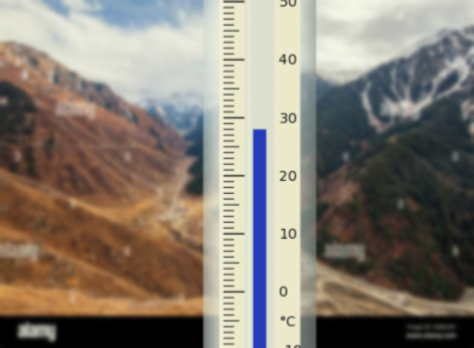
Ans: 28 °C
